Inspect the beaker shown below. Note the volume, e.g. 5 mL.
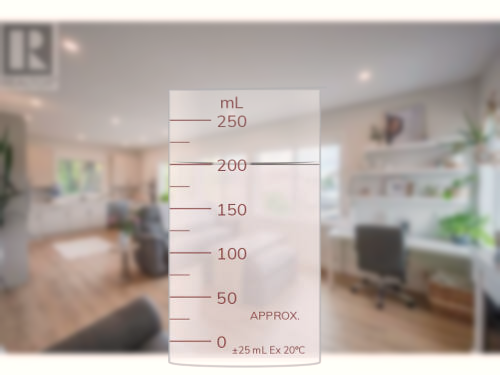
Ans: 200 mL
